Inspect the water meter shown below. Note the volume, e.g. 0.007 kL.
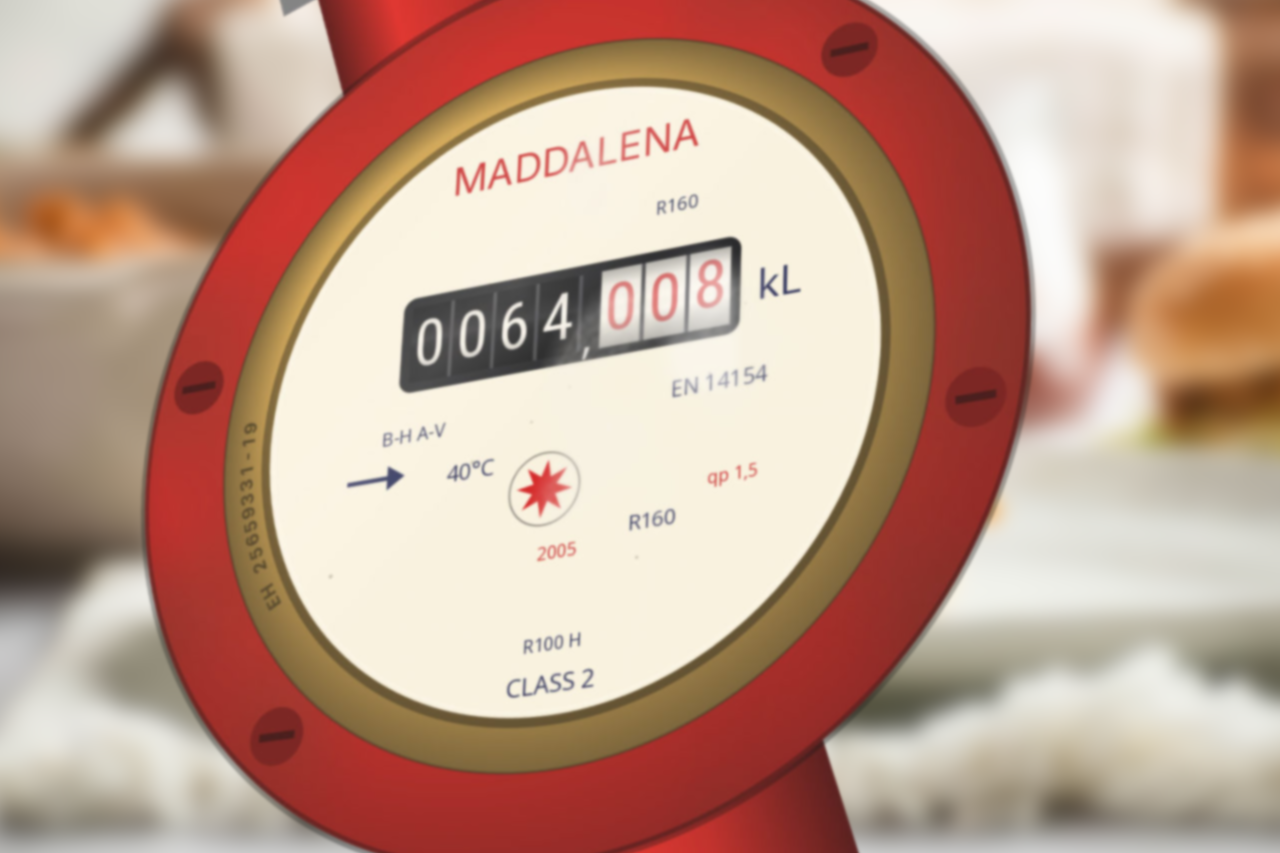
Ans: 64.008 kL
